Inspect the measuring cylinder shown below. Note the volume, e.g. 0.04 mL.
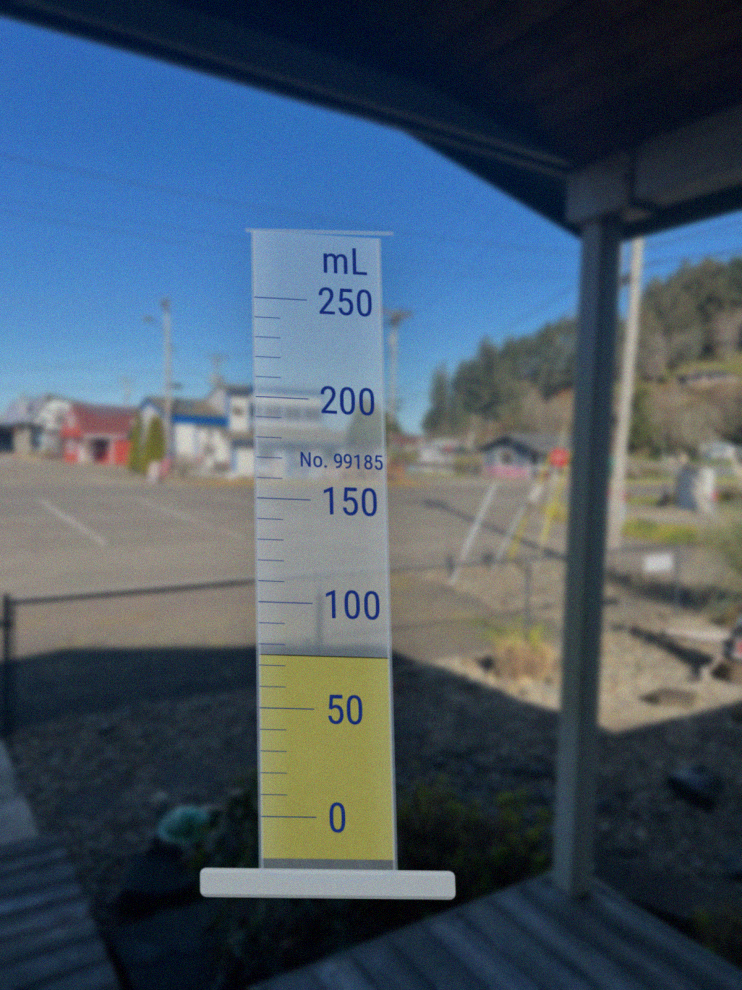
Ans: 75 mL
